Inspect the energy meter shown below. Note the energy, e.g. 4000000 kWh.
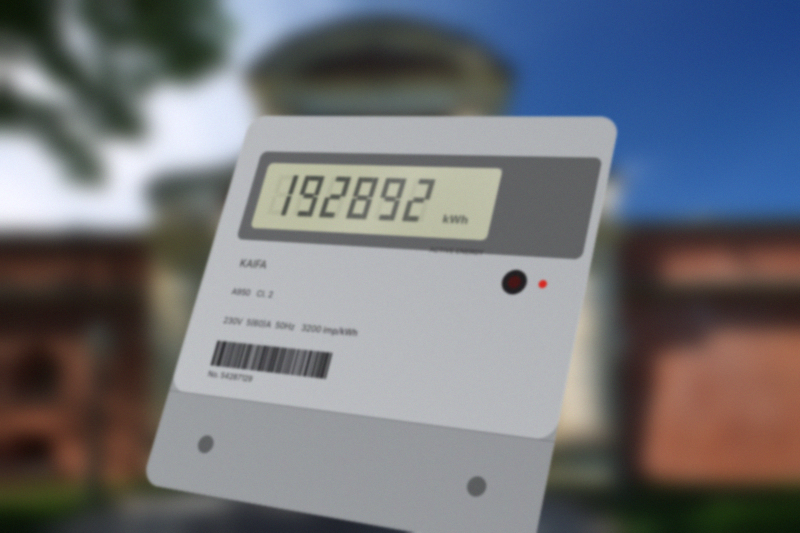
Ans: 192892 kWh
